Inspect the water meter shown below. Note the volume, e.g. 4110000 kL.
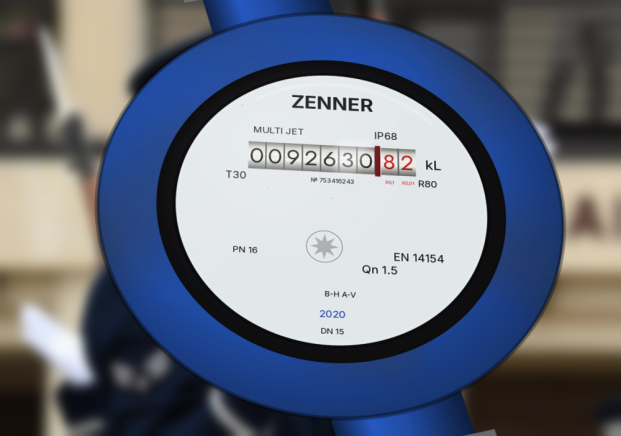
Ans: 92630.82 kL
